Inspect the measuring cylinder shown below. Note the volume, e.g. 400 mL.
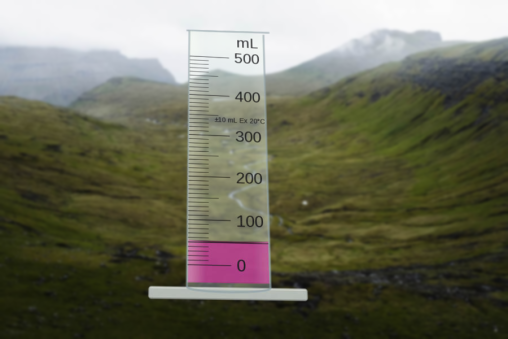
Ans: 50 mL
